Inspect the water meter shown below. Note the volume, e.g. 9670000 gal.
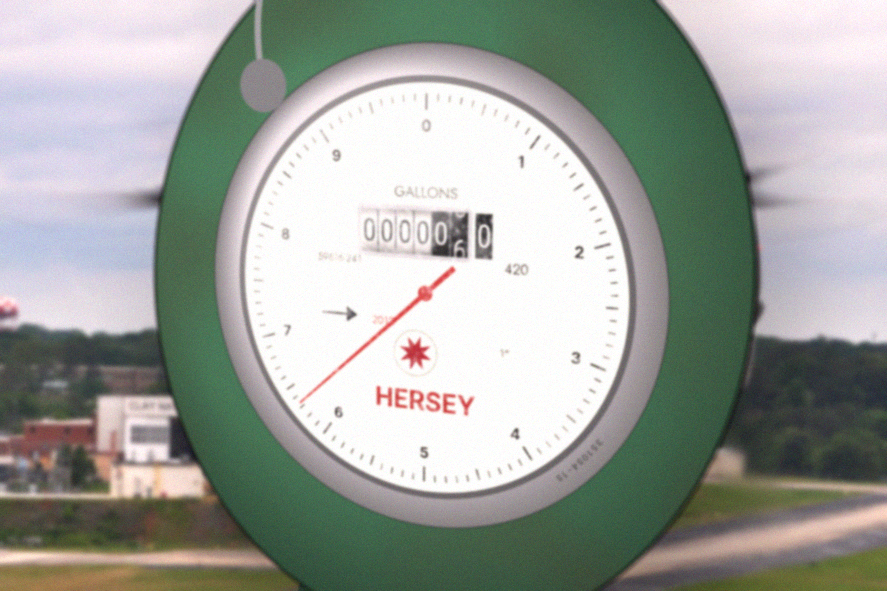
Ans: 56.3 gal
